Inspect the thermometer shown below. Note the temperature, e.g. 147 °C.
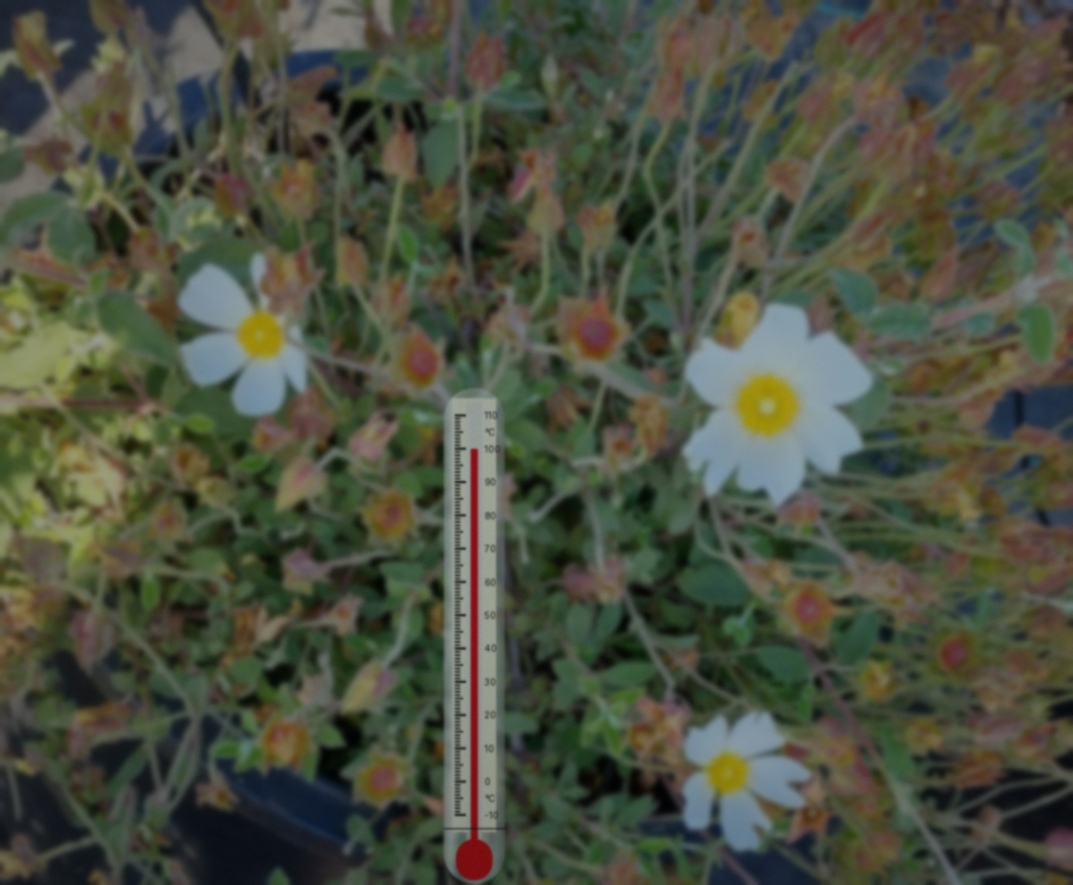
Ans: 100 °C
